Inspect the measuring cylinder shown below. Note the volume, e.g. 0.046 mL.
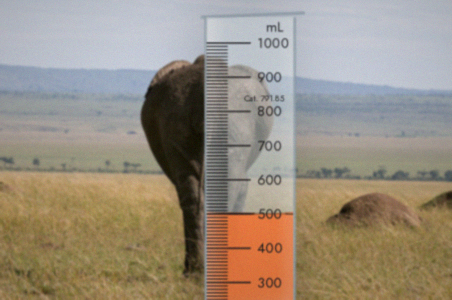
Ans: 500 mL
